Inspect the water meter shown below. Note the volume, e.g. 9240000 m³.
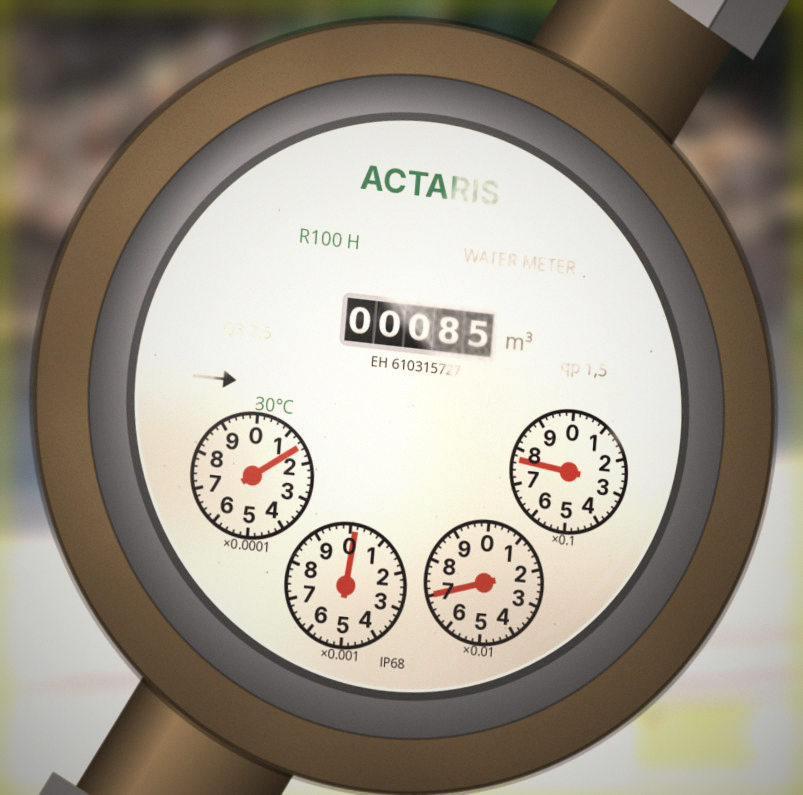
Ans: 85.7701 m³
